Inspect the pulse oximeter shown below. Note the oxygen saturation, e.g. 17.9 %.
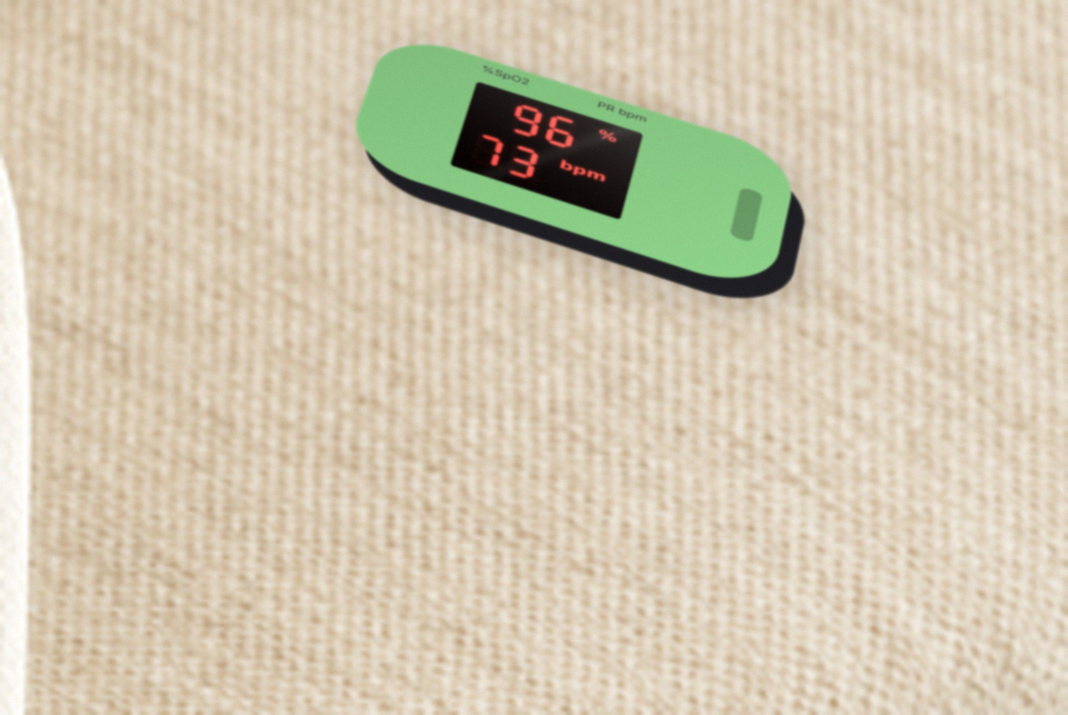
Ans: 96 %
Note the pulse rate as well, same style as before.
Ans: 73 bpm
